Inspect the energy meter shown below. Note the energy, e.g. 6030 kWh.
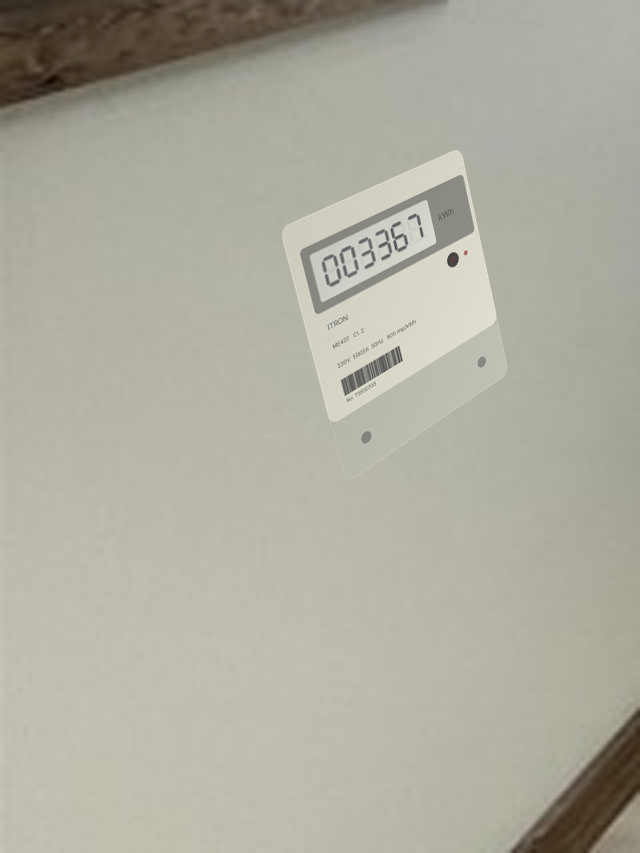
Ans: 3367 kWh
